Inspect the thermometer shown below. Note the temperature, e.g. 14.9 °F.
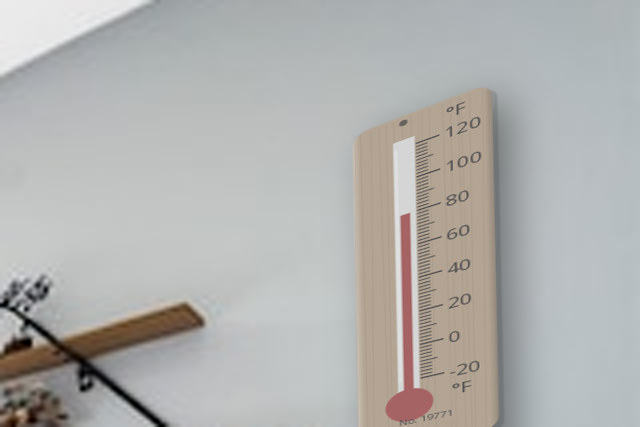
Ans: 80 °F
